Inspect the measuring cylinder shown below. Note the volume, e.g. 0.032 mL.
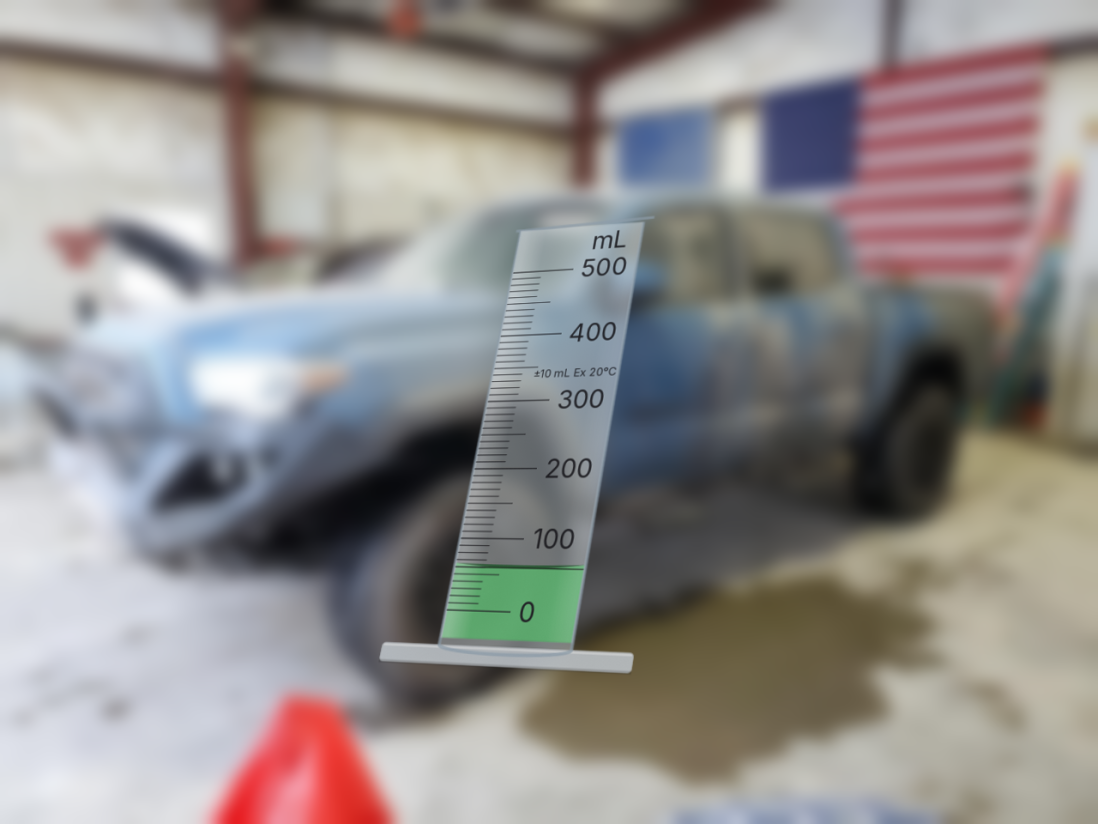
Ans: 60 mL
